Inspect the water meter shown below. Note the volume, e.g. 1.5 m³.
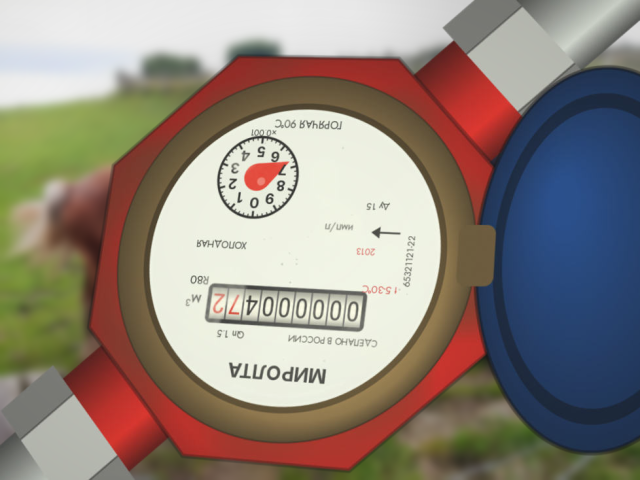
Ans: 4.726 m³
